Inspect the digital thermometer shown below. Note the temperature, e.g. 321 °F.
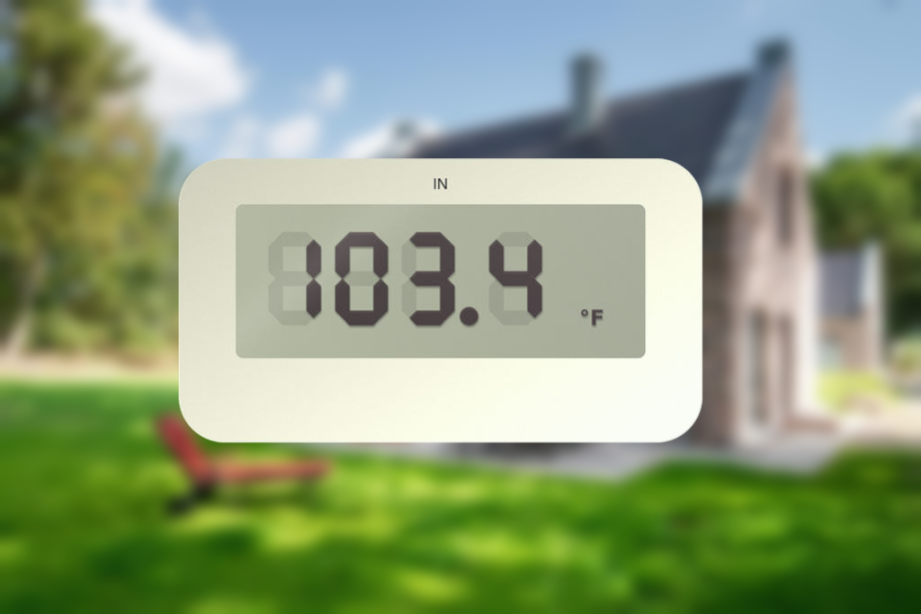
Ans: 103.4 °F
